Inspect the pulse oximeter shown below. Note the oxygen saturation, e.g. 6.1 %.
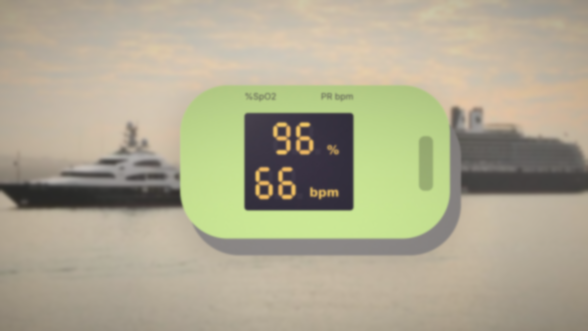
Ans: 96 %
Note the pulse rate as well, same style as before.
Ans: 66 bpm
